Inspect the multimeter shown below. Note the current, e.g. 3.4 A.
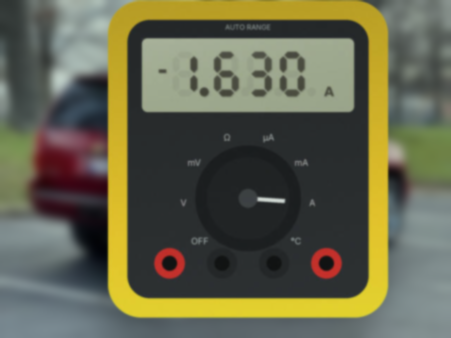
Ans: -1.630 A
